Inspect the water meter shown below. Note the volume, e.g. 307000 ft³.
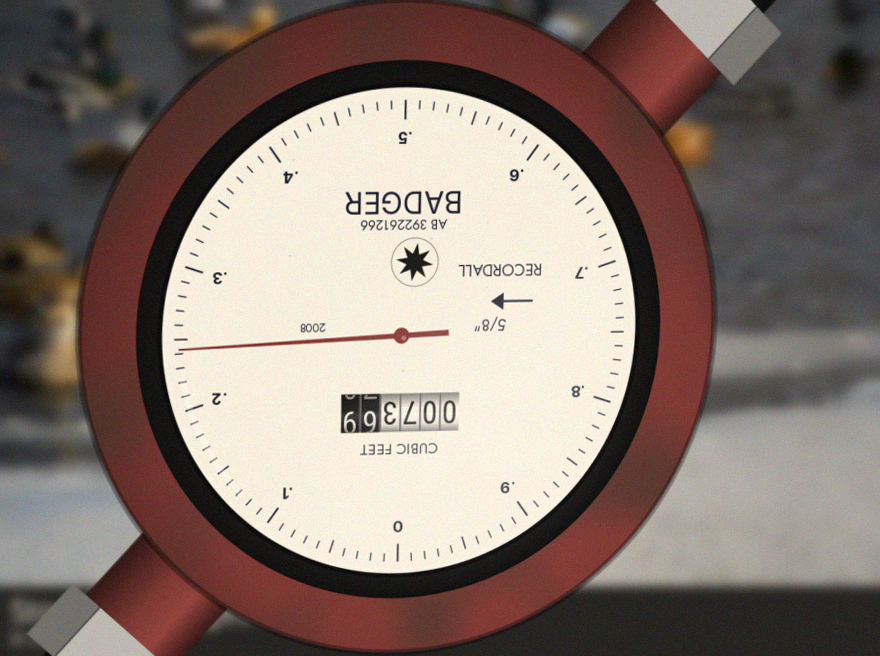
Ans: 7369.24 ft³
